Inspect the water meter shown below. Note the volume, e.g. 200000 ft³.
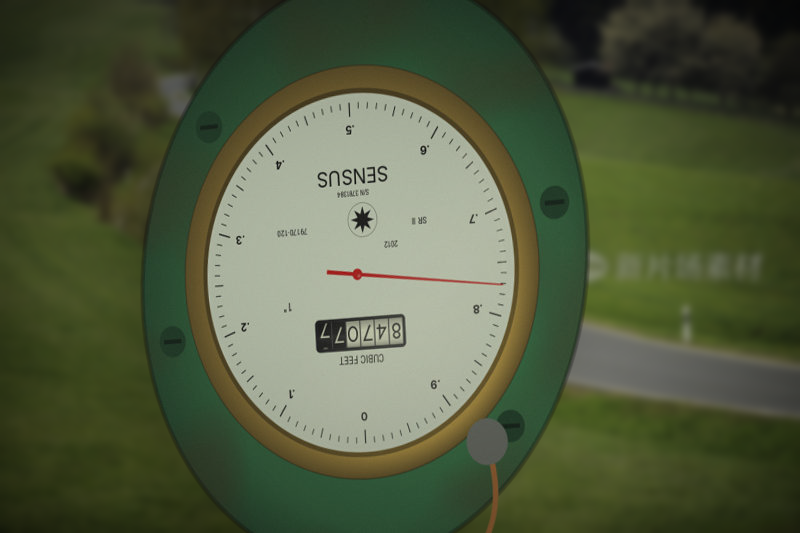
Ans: 847076.77 ft³
